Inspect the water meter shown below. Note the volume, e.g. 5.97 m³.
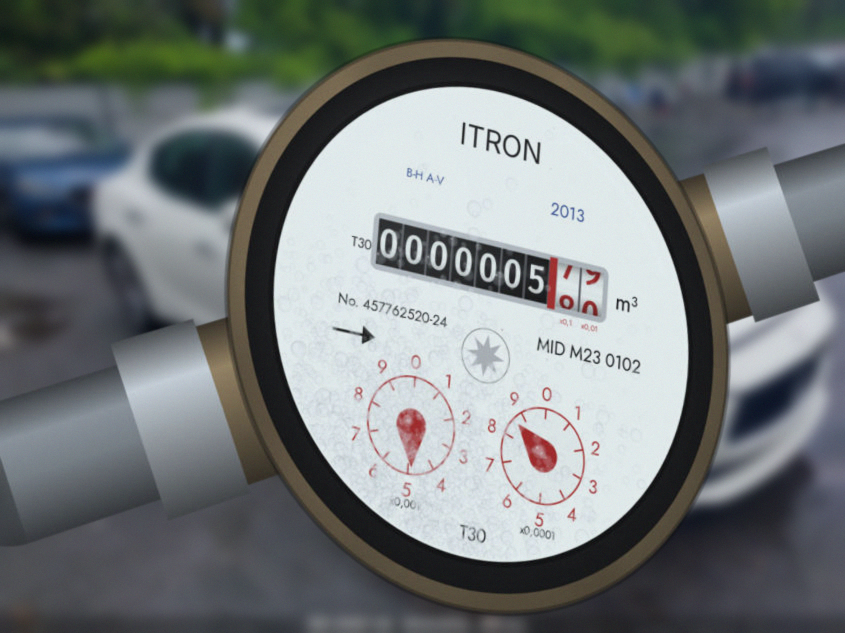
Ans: 5.7948 m³
